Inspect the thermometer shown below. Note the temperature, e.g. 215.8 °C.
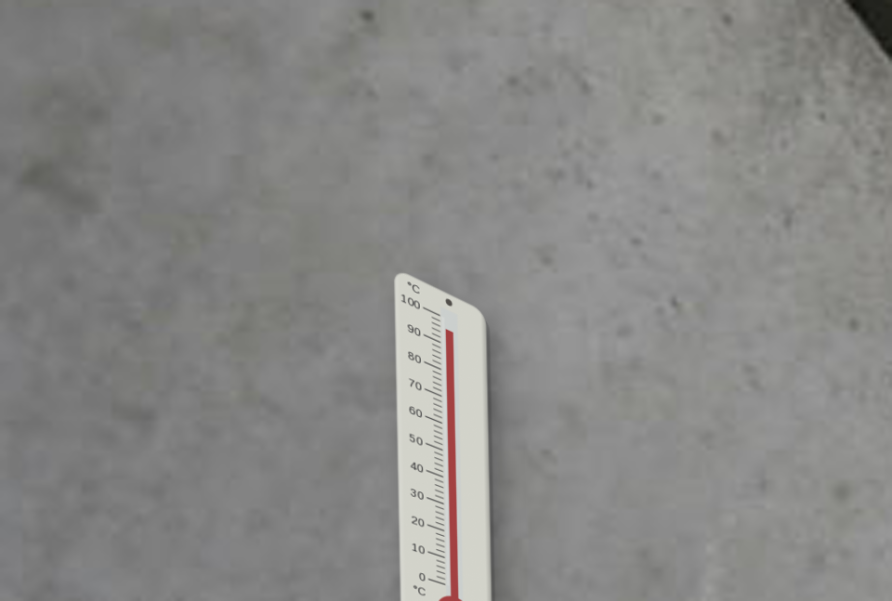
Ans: 96 °C
